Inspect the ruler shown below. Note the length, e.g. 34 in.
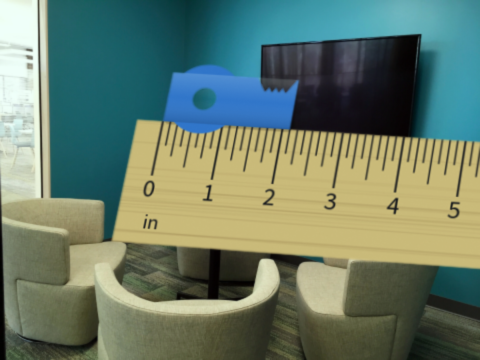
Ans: 2.125 in
